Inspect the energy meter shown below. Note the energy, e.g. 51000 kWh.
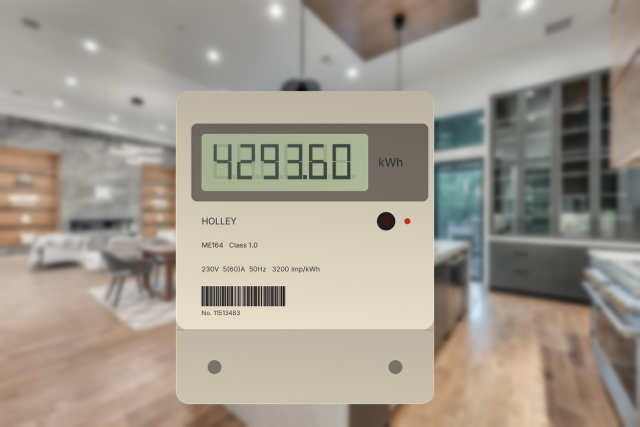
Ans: 4293.60 kWh
